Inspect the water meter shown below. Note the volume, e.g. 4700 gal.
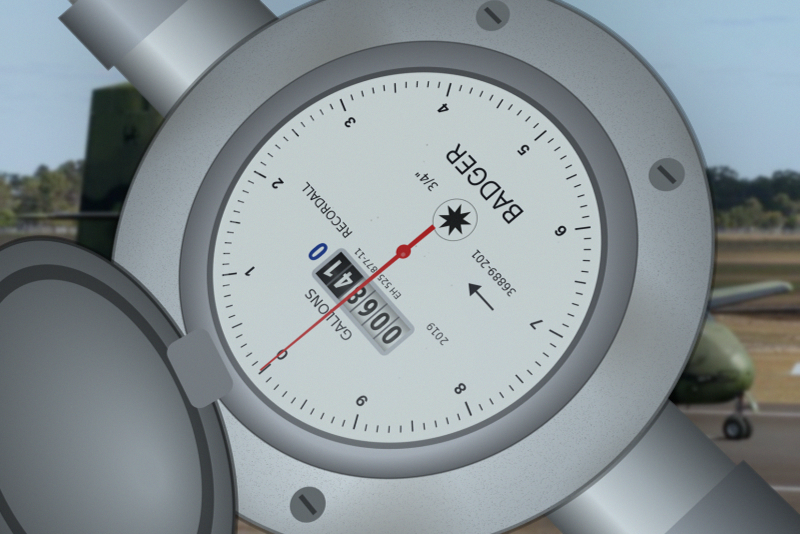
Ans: 68410.0 gal
